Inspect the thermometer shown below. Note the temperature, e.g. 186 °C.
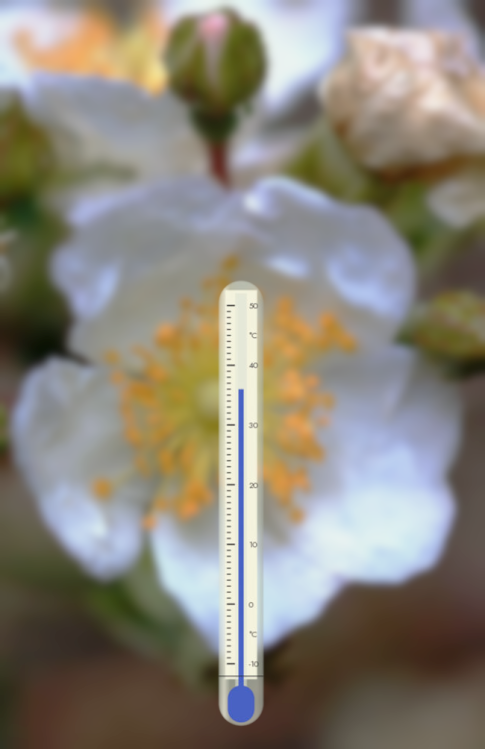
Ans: 36 °C
